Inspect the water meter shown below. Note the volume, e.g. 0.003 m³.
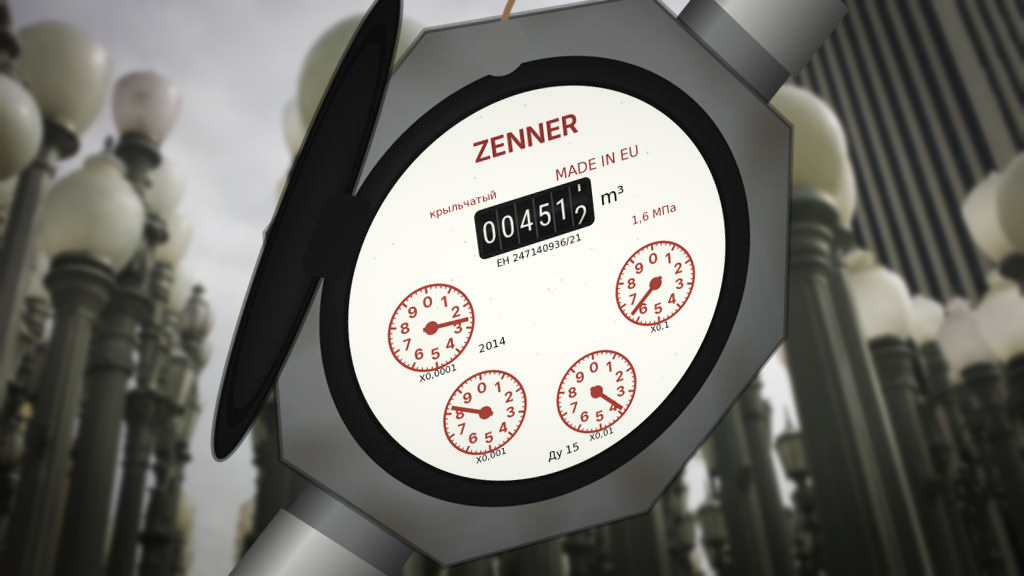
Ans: 4511.6382 m³
